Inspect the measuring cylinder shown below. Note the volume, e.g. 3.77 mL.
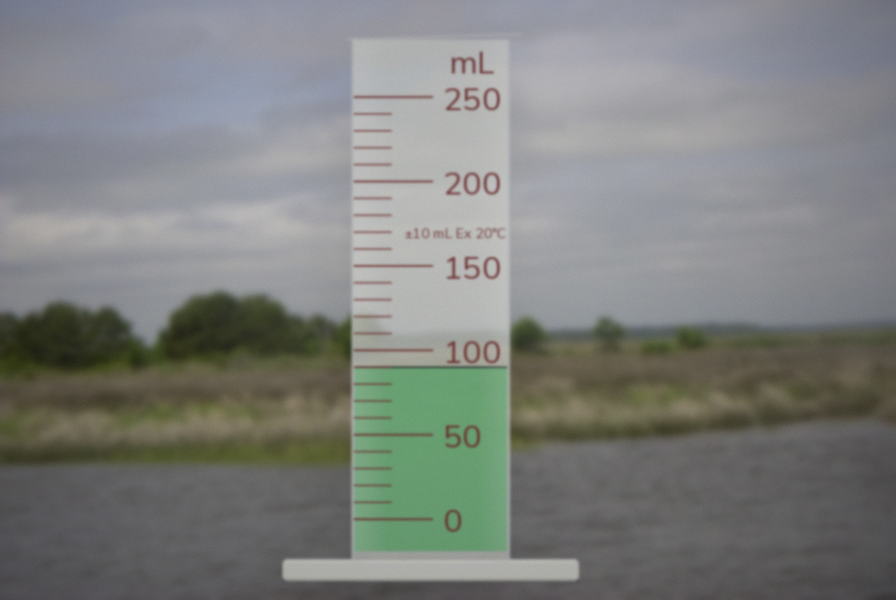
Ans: 90 mL
